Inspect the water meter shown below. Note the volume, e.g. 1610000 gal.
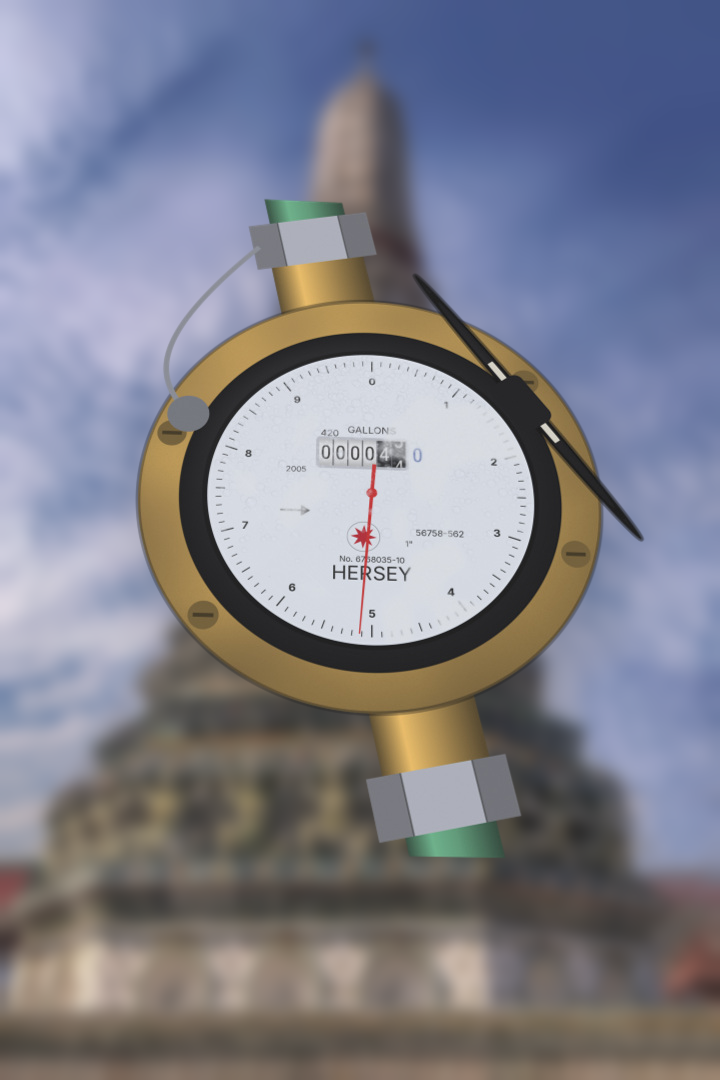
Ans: 435.1 gal
